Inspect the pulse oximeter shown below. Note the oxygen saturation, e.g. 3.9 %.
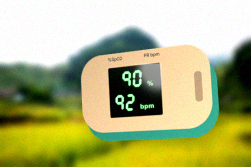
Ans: 90 %
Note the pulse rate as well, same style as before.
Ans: 92 bpm
